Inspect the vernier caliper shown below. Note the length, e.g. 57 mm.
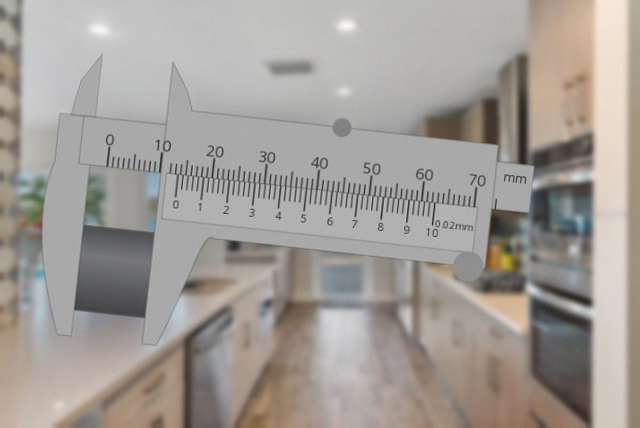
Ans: 13.5 mm
